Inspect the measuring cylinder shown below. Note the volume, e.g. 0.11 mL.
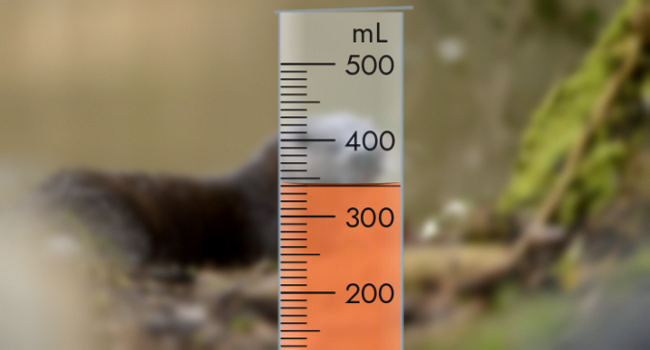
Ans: 340 mL
